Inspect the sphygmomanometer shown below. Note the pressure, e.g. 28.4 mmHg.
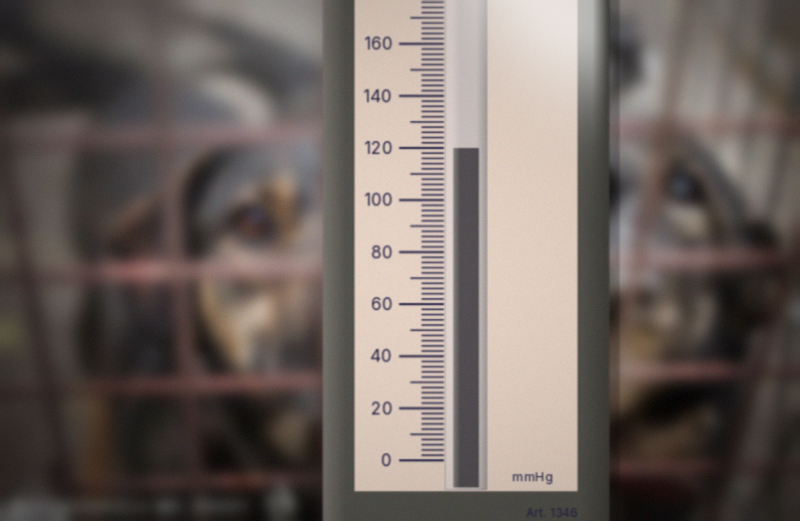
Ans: 120 mmHg
